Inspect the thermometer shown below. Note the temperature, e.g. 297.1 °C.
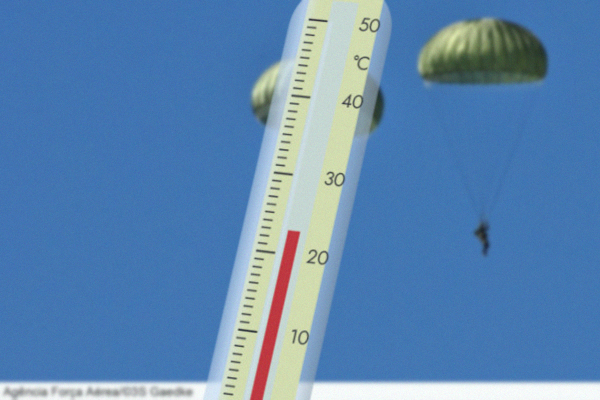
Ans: 23 °C
